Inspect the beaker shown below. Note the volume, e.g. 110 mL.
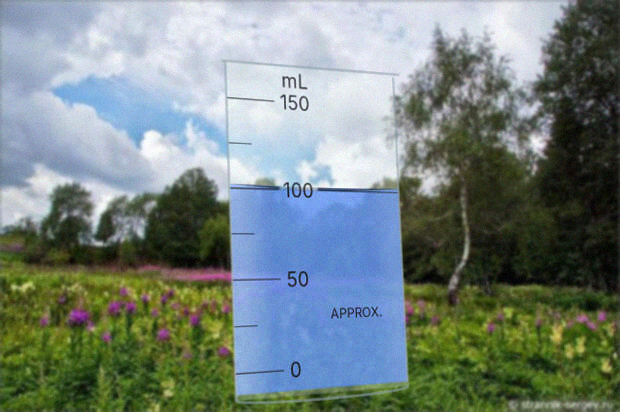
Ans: 100 mL
